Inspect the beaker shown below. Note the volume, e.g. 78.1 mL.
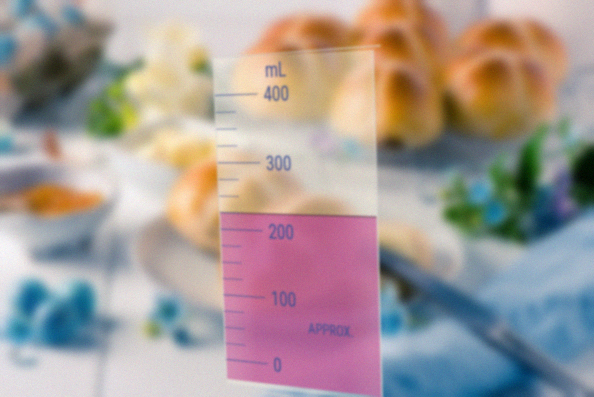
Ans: 225 mL
